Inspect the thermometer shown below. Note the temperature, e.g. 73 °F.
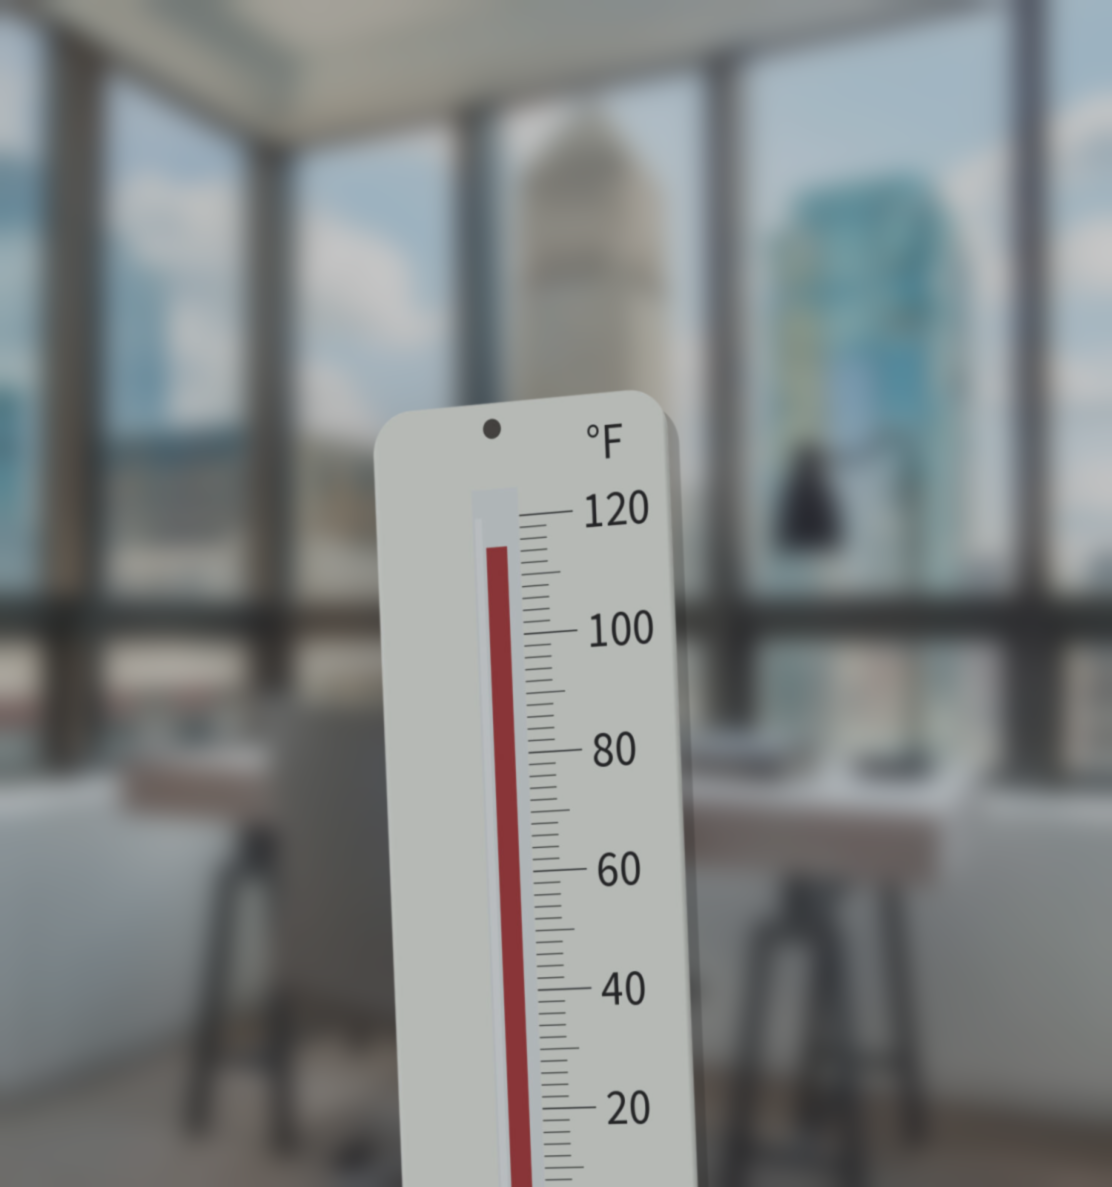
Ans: 115 °F
